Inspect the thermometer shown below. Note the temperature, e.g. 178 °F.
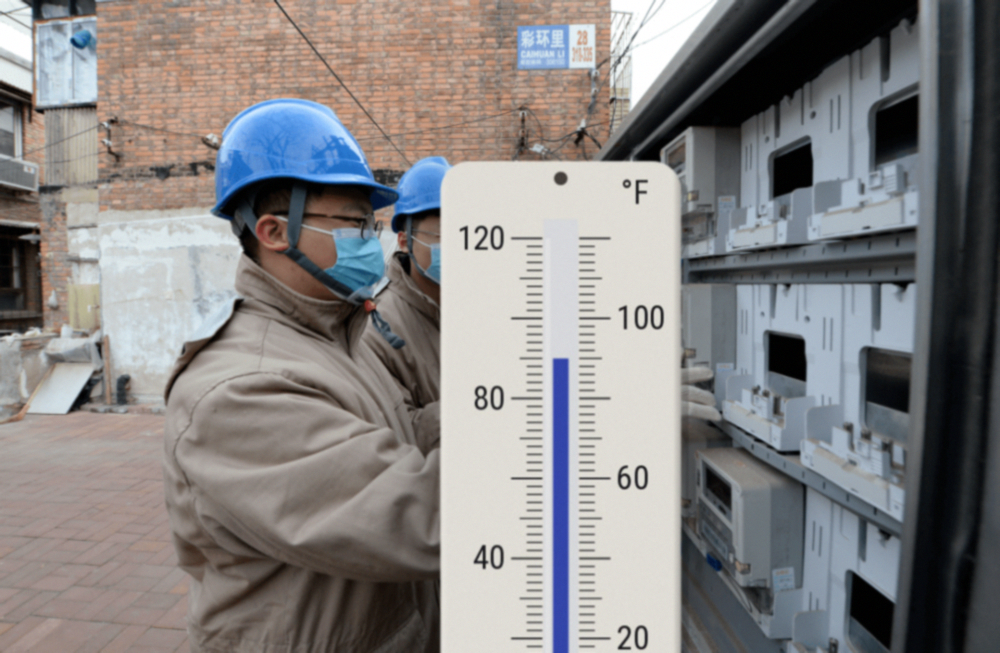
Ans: 90 °F
